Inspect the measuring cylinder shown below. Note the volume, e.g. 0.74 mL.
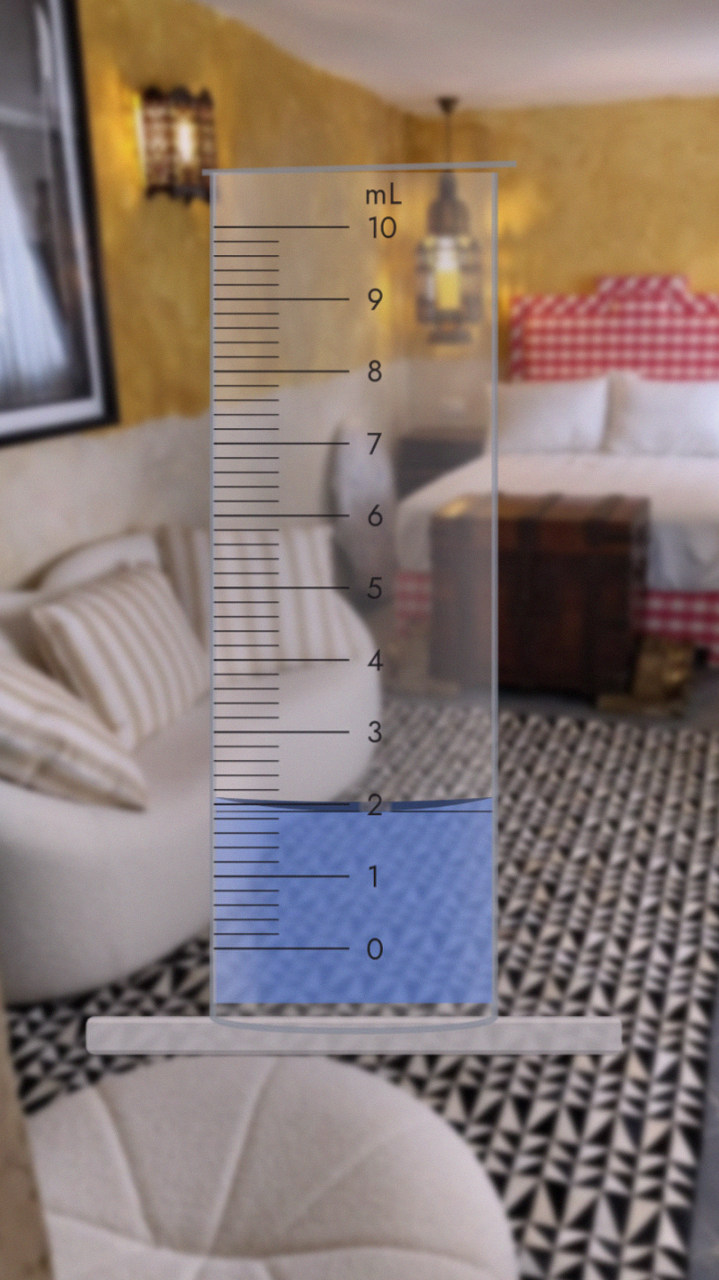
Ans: 1.9 mL
